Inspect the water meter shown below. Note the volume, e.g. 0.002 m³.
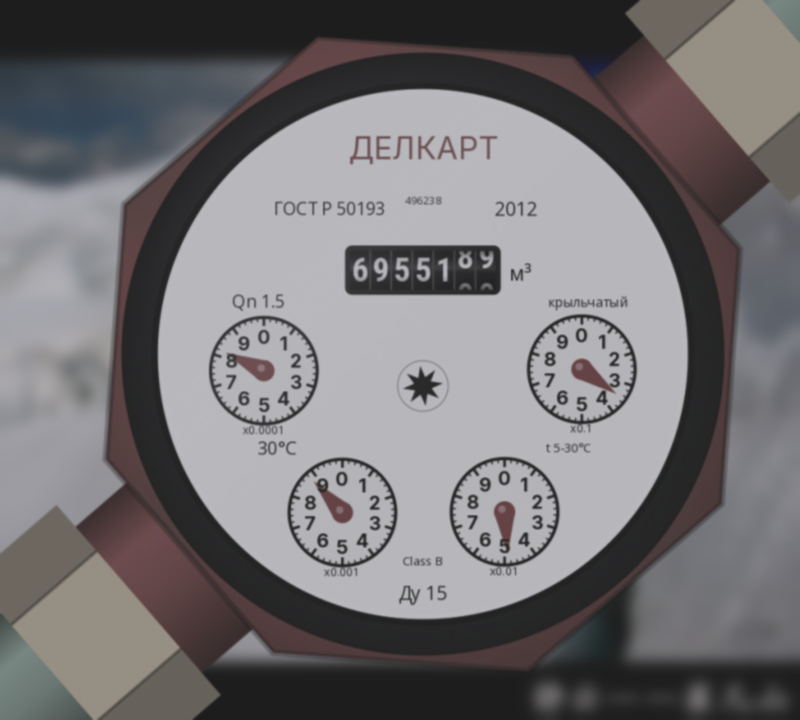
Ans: 6955189.3488 m³
